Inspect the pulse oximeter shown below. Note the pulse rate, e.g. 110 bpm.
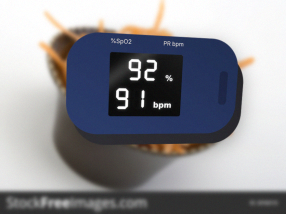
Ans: 91 bpm
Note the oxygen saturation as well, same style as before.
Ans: 92 %
